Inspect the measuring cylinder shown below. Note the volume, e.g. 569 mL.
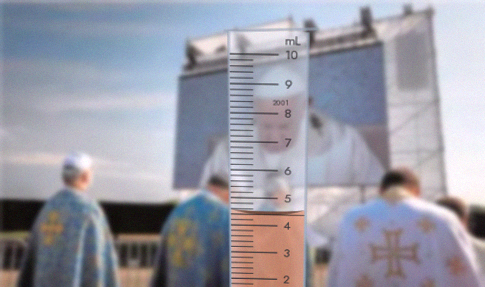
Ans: 4.4 mL
